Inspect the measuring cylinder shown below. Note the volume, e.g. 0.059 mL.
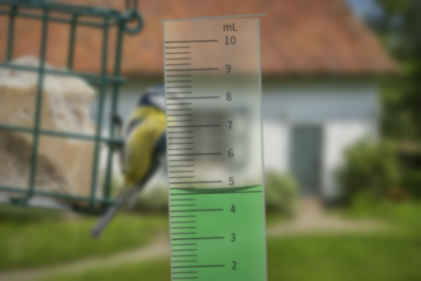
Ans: 4.6 mL
